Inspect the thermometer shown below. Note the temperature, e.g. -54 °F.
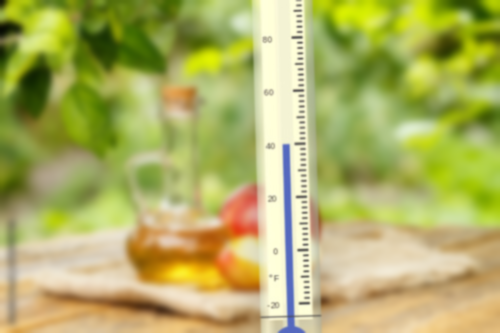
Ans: 40 °F
